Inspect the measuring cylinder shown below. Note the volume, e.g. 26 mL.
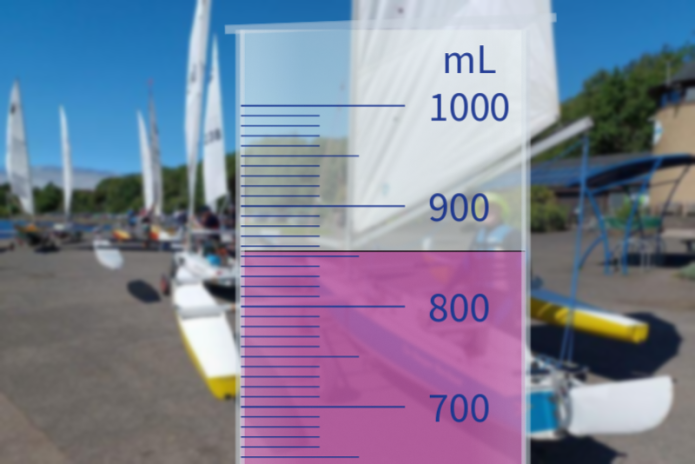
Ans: 855 mL
